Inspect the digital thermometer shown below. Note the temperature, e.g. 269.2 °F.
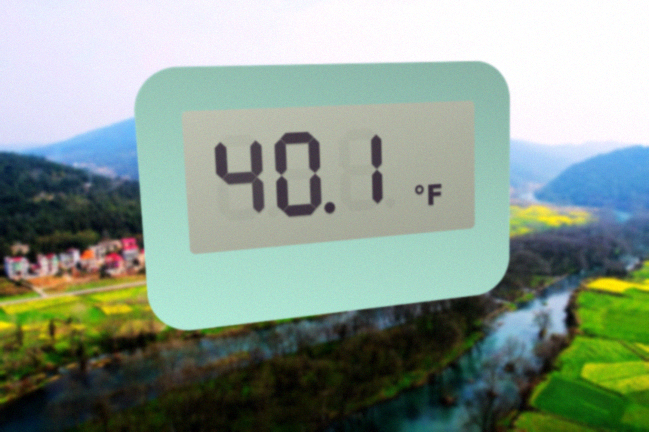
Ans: 40.1 °F
